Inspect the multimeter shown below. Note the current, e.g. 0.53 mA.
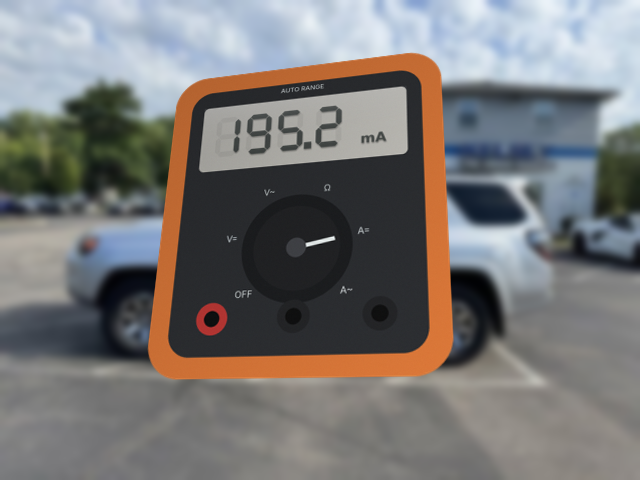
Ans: 195.2 mA
